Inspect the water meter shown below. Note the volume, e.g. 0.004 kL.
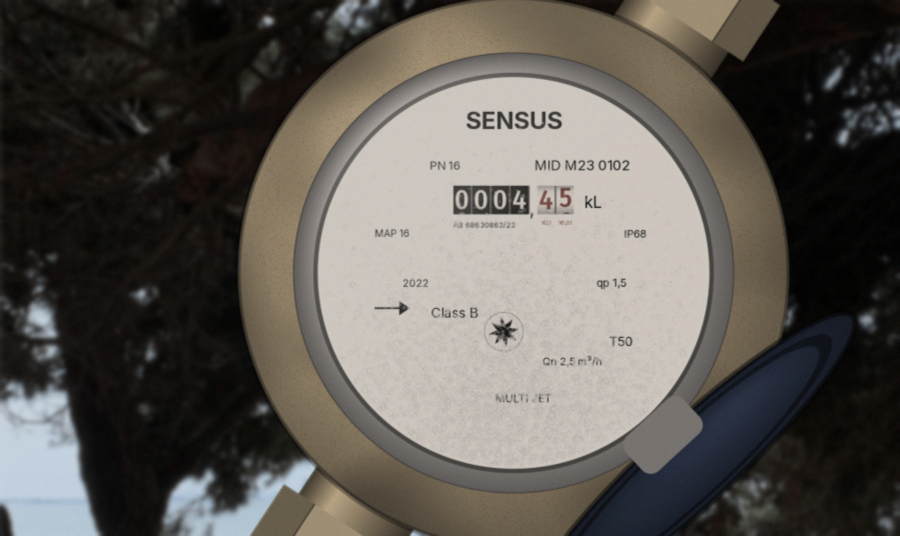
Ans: 4.45 kL
